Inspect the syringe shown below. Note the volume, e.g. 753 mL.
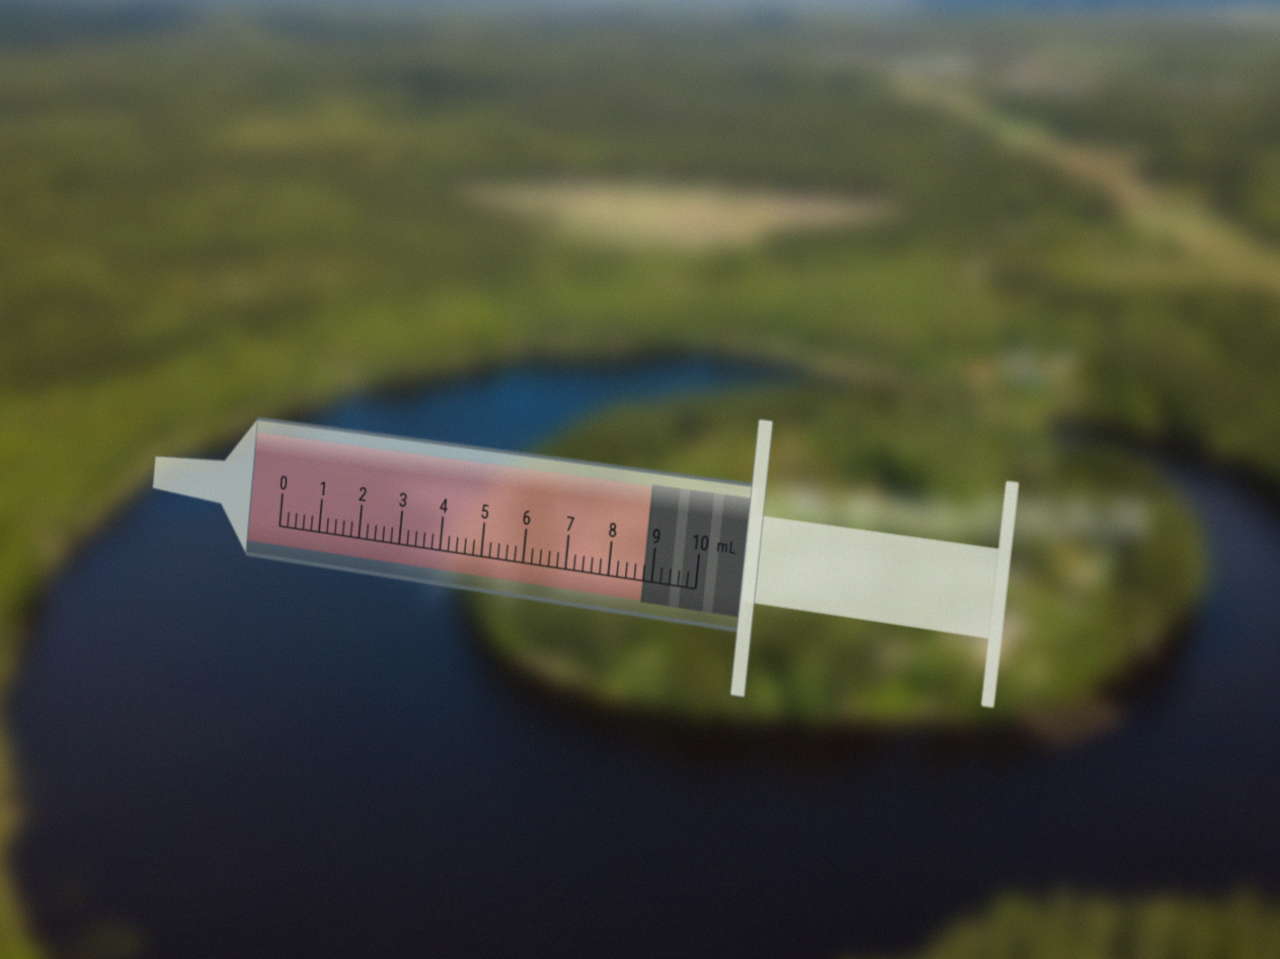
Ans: 8.8 mL
